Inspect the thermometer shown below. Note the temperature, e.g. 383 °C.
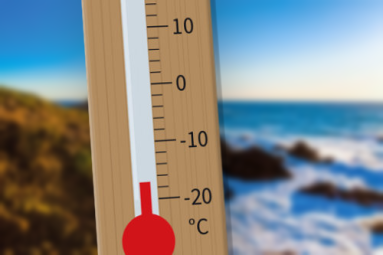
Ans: -17 °C
